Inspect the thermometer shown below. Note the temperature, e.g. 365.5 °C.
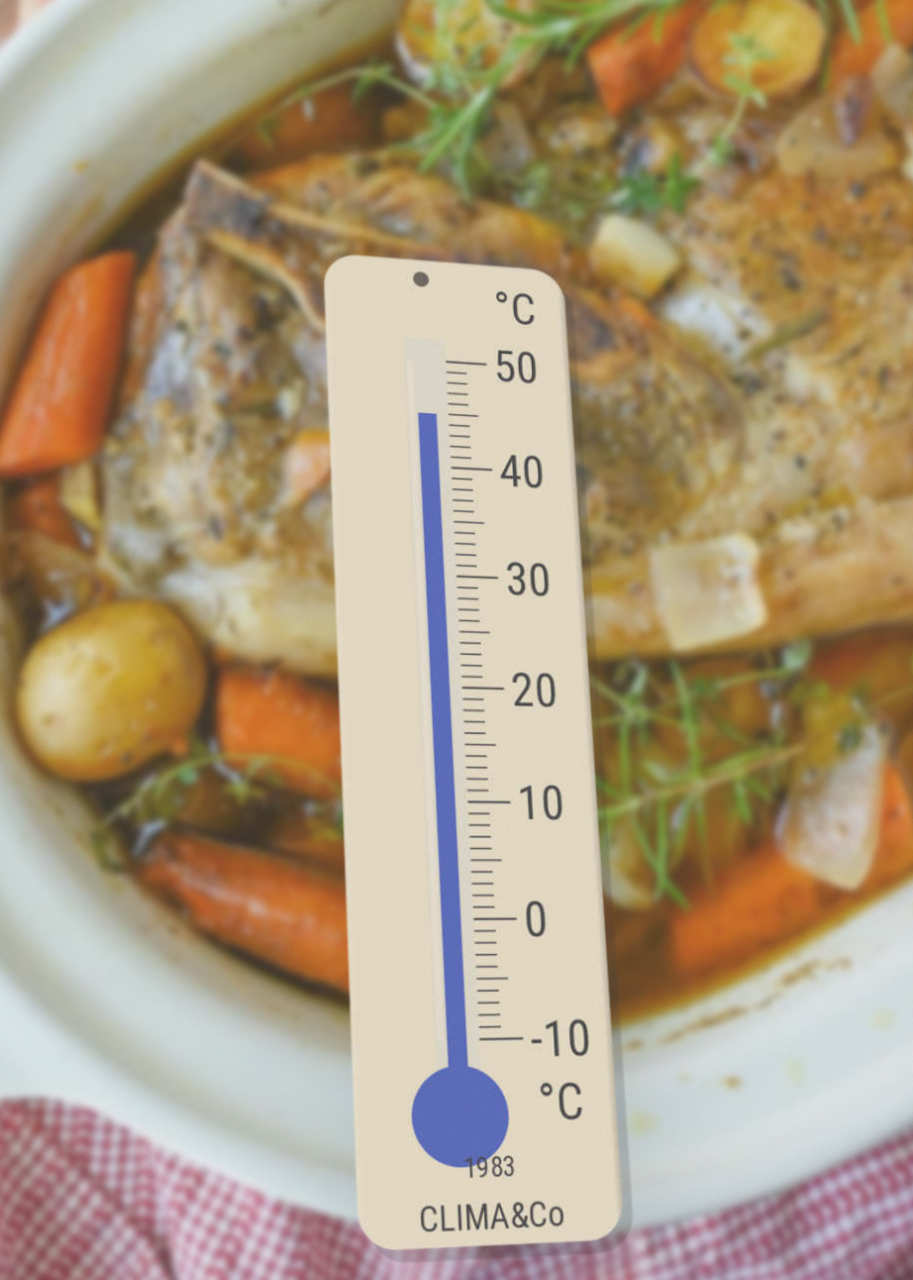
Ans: 45 °C
